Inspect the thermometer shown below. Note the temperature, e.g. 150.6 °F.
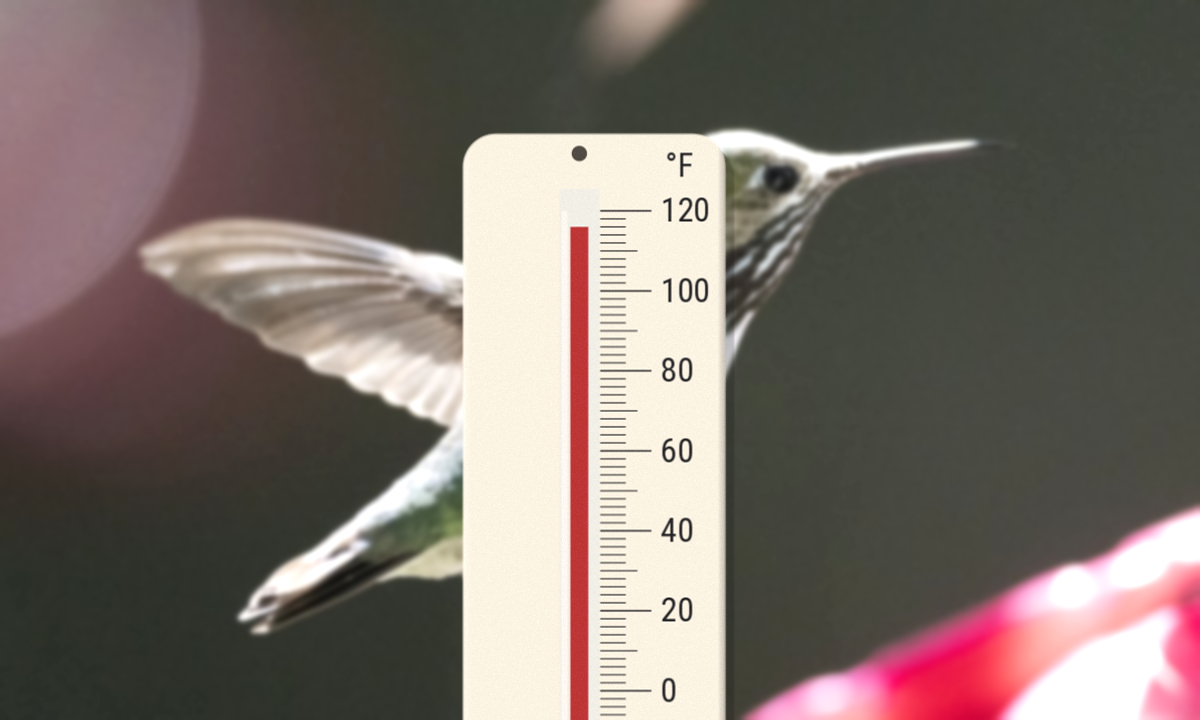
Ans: 116 °F
